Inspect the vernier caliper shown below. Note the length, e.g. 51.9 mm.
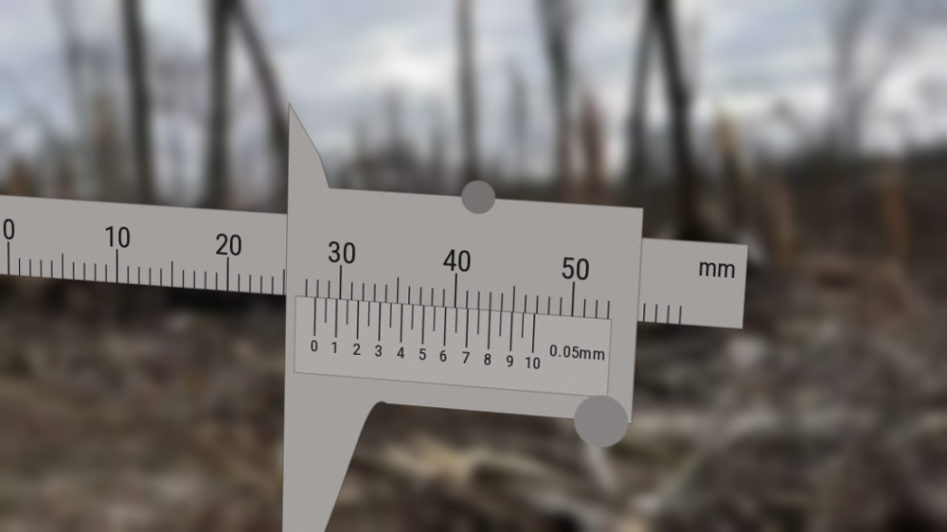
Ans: 27.8 mm
